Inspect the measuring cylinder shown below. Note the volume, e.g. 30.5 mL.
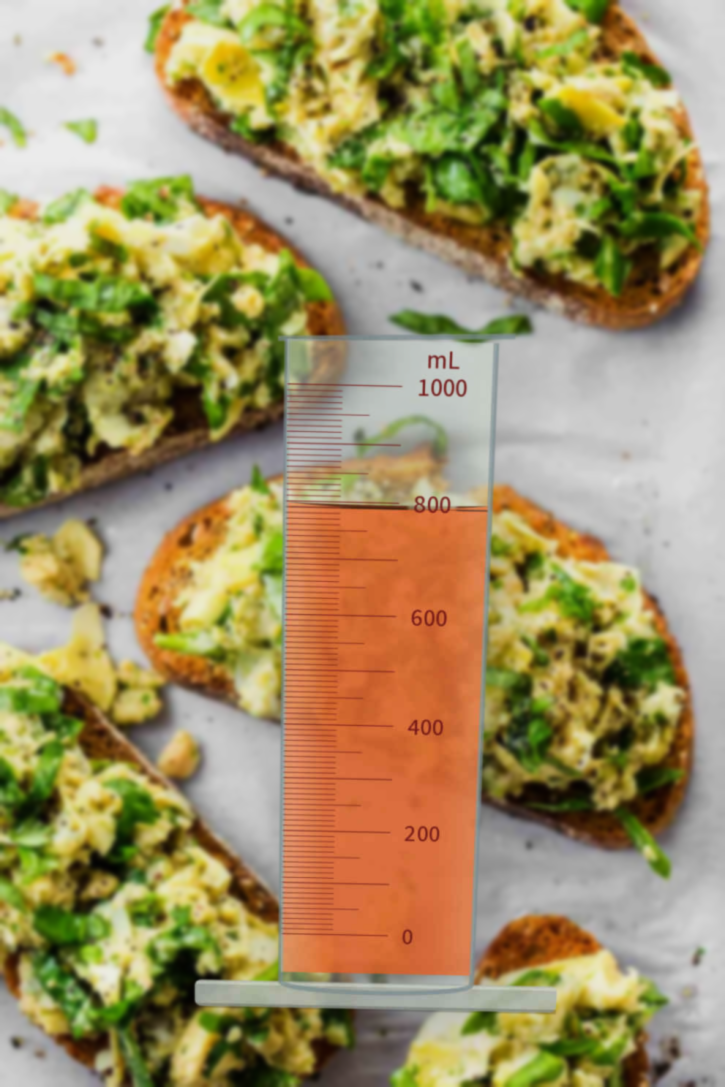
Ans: 790 mL
